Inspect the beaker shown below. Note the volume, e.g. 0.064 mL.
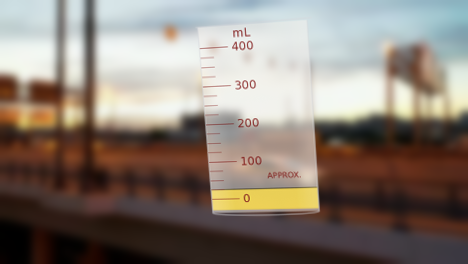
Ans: 25 mL
